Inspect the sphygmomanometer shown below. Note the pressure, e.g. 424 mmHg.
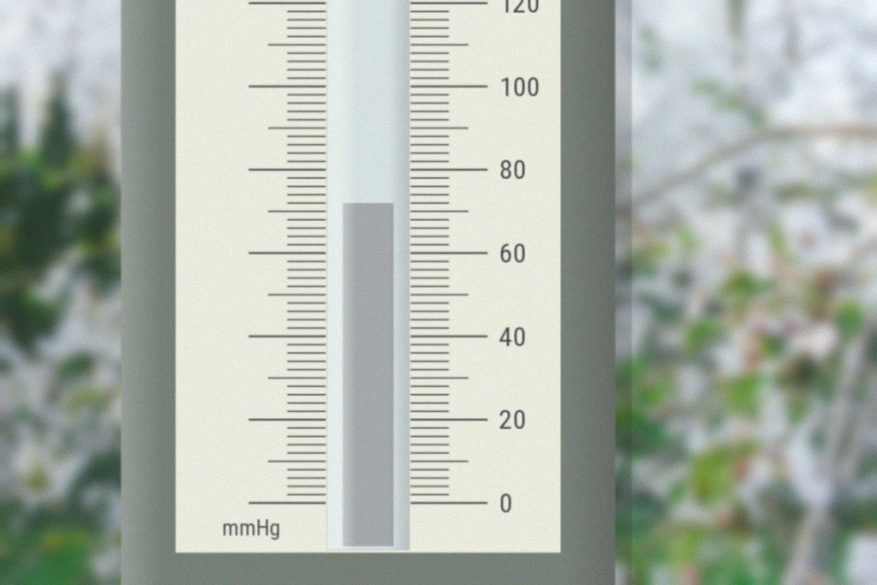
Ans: 72 mmHg
